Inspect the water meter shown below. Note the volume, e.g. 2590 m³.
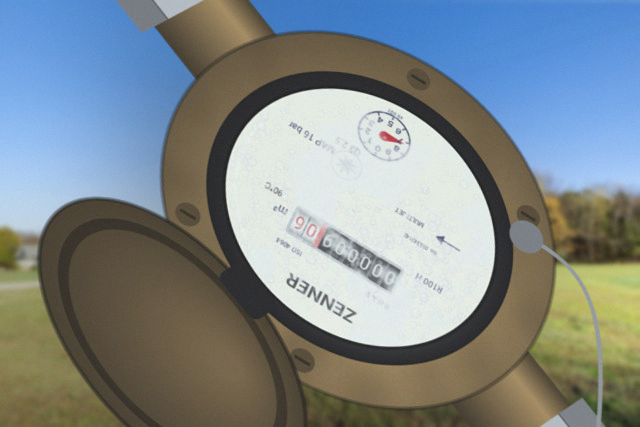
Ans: 9.067 m³
